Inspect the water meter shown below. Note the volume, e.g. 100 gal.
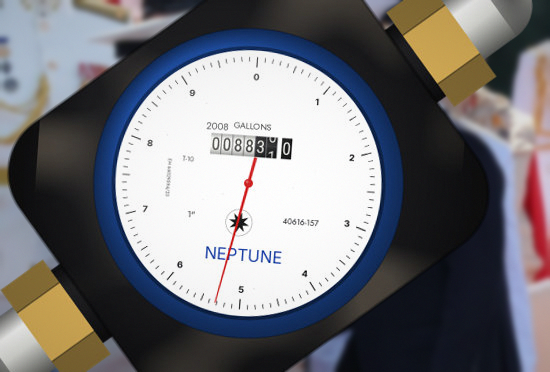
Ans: 88305.3 gal
